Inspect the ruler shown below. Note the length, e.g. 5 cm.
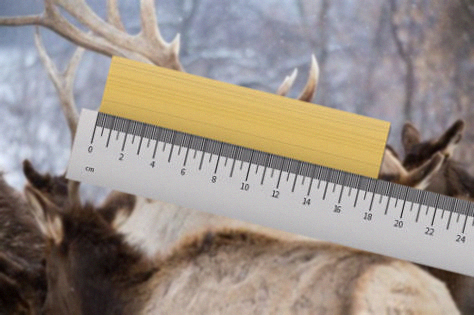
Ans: 18 cm
